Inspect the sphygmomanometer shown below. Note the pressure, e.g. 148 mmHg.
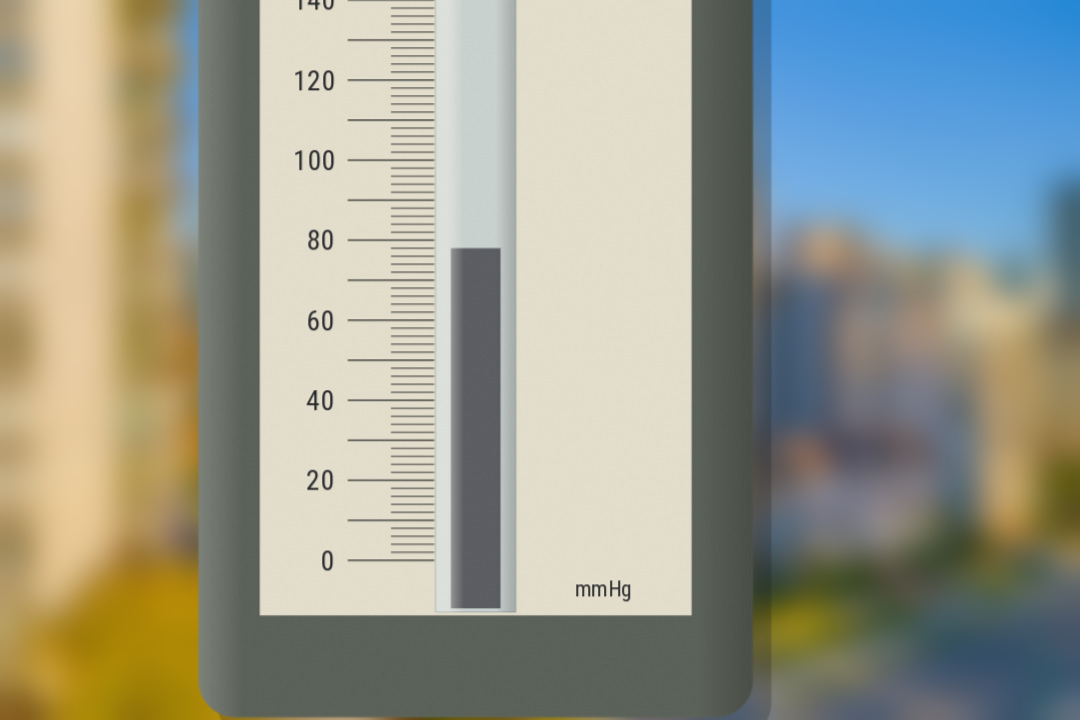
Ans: 78 mmHg
